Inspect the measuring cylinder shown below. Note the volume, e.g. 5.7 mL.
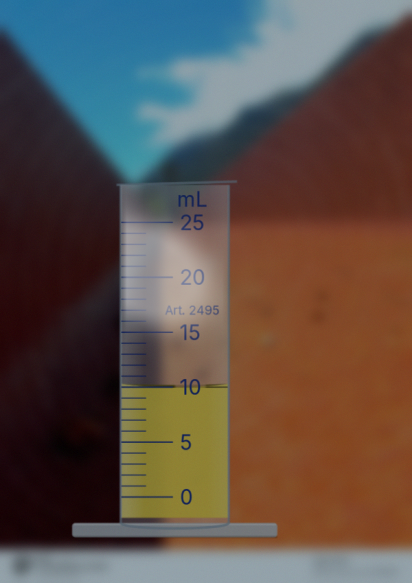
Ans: 10 mL
